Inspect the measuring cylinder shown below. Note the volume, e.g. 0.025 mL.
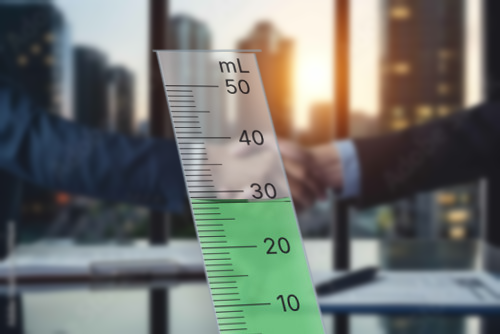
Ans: 28 mL
